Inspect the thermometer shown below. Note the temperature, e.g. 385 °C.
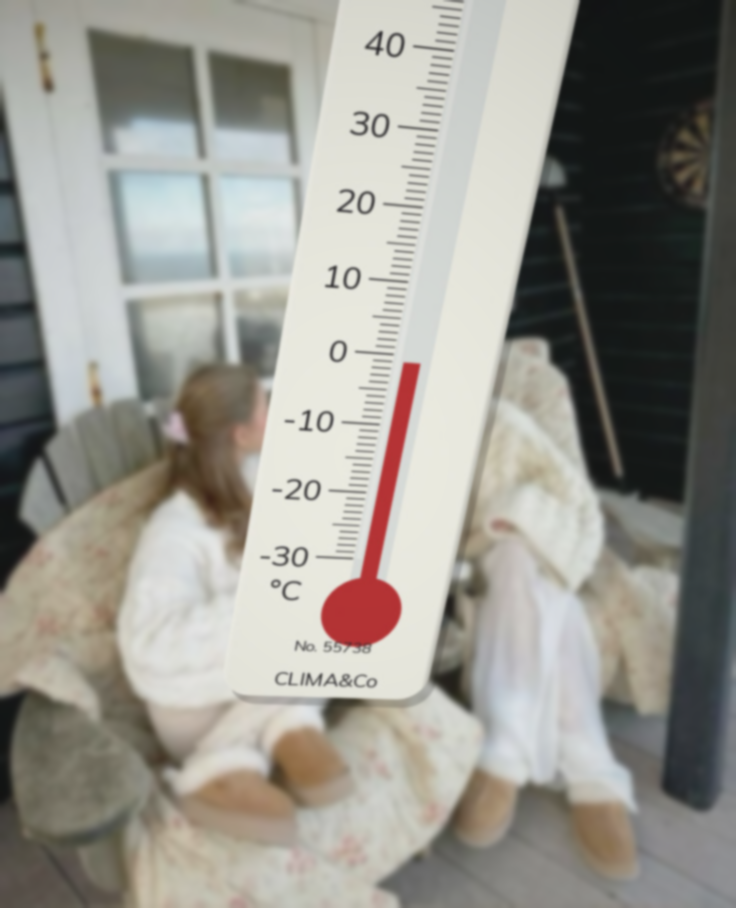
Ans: -1 °C
